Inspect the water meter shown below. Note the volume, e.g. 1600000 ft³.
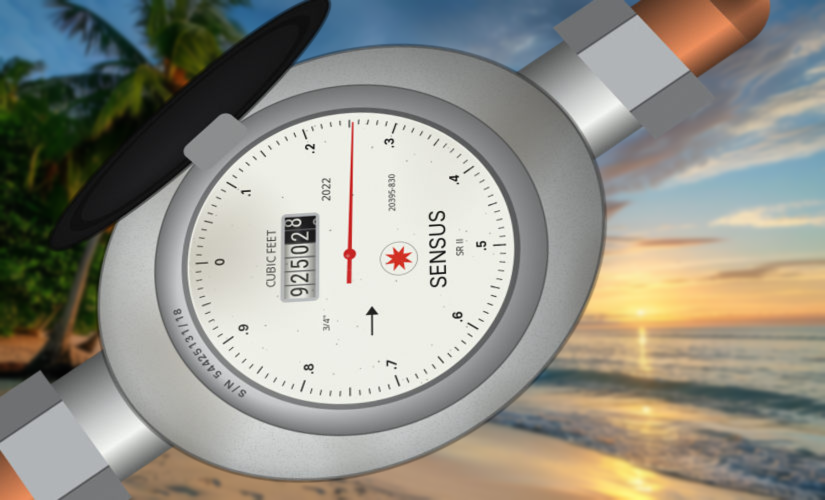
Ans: 925028.25 ft³
